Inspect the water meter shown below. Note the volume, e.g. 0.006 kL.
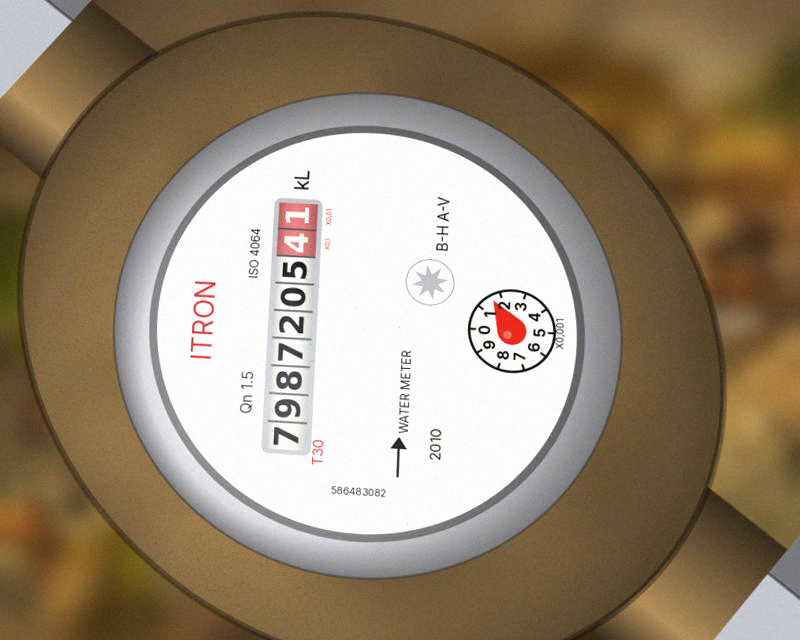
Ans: 7987205.411 kL
